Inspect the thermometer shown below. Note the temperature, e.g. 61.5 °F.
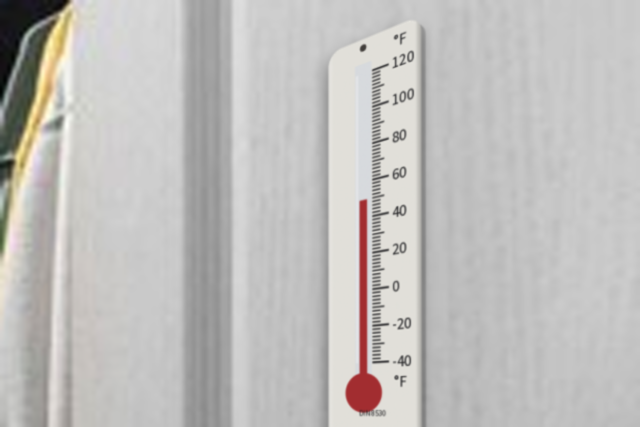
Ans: 50 °F
